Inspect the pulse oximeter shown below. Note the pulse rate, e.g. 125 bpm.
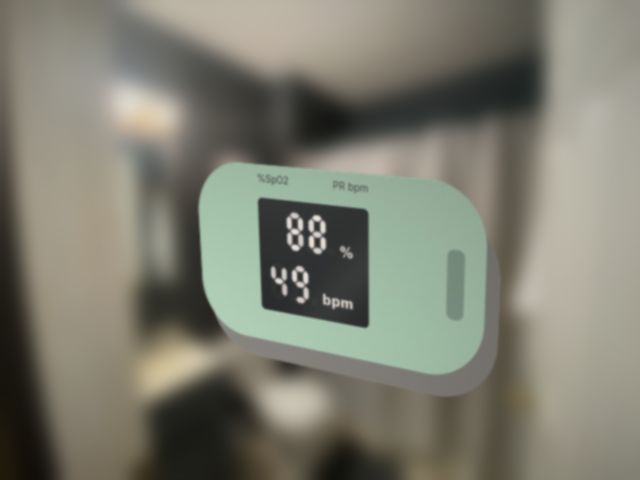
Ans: 49 bpm
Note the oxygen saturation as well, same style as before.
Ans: 88 %
